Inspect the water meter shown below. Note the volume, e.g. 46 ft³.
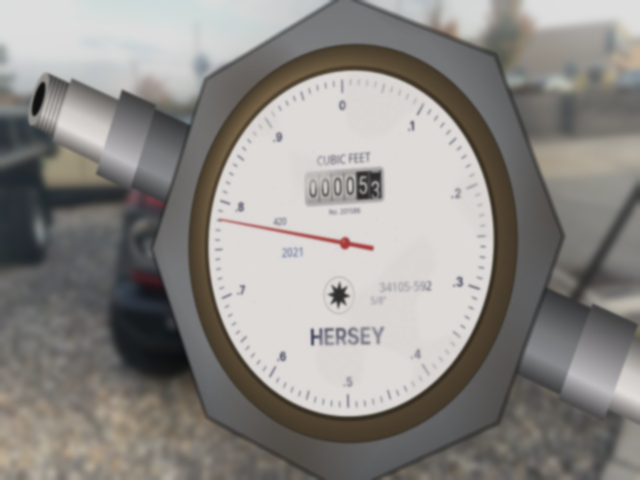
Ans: 52.78 ft³
